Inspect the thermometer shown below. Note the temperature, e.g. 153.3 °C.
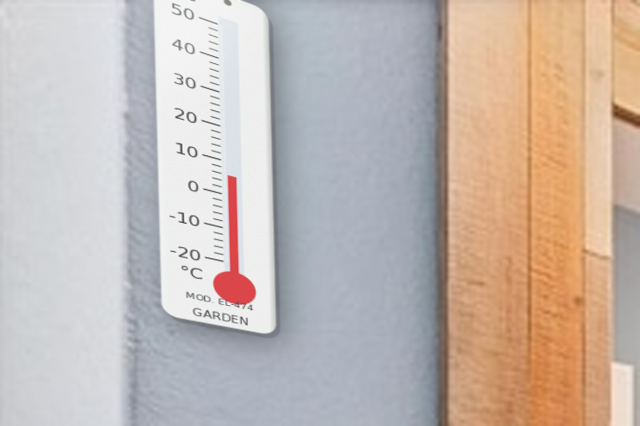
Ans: 6 °C
